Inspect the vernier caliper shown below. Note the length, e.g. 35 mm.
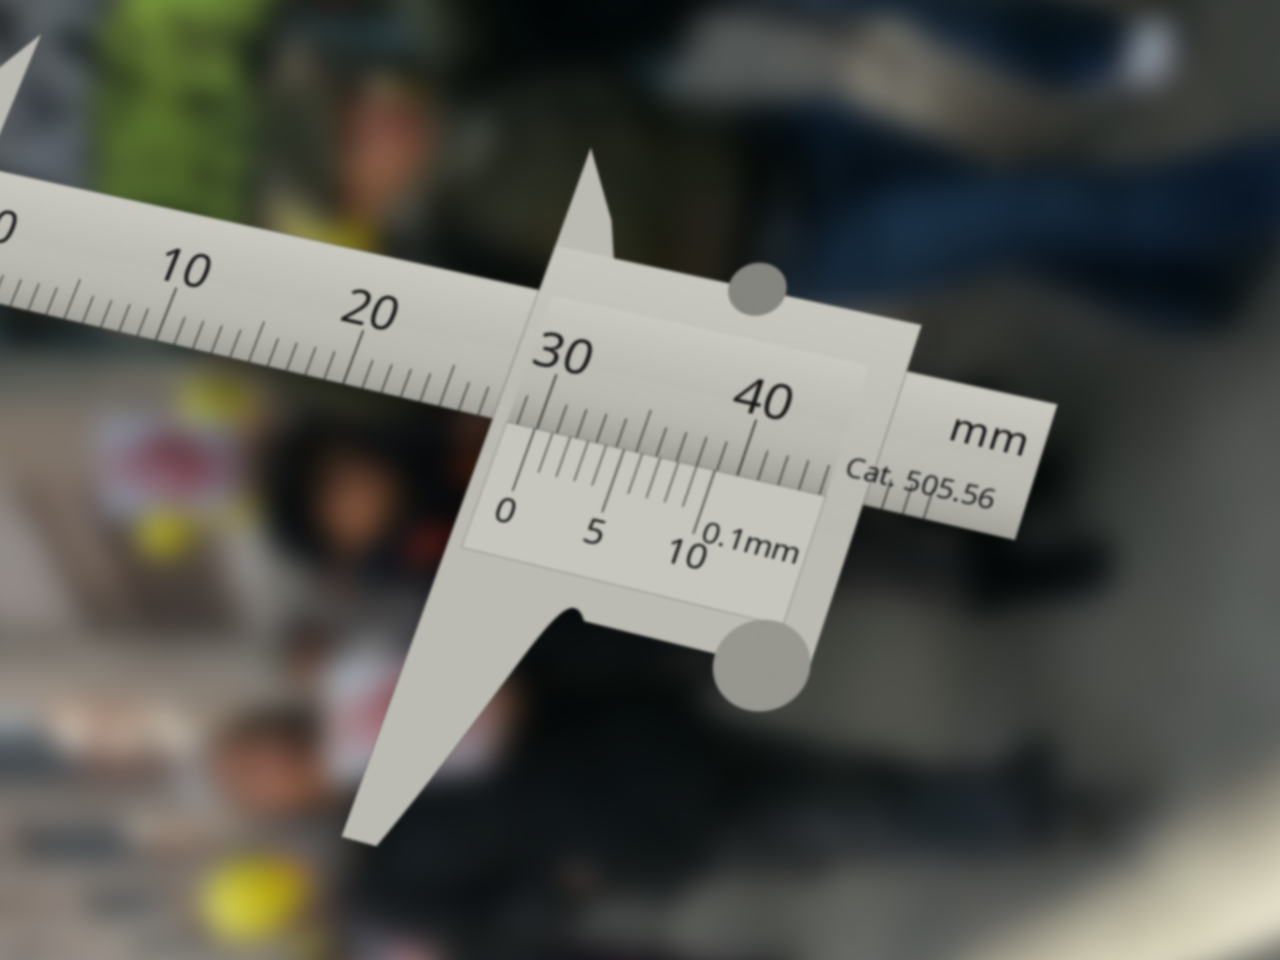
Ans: 29.9 mm
